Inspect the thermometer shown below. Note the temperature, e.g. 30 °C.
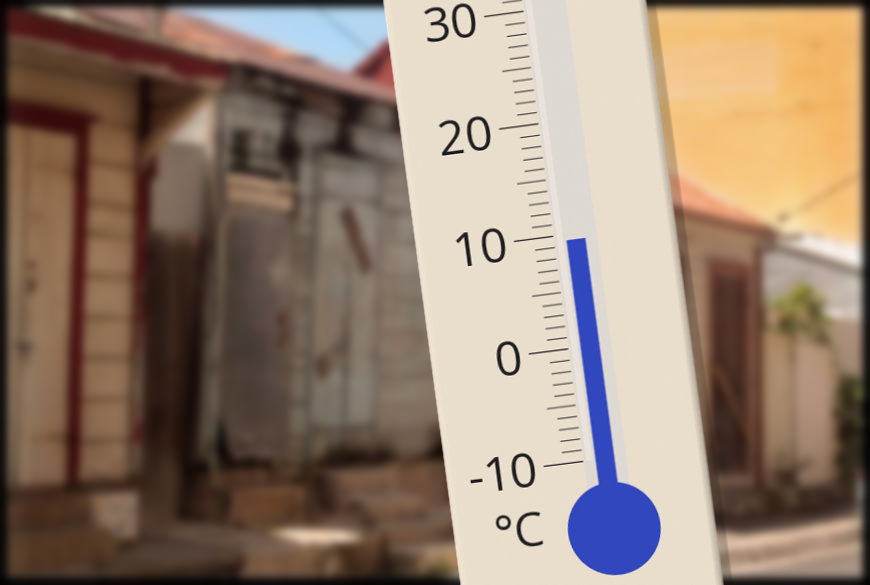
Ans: 9.5 °C
